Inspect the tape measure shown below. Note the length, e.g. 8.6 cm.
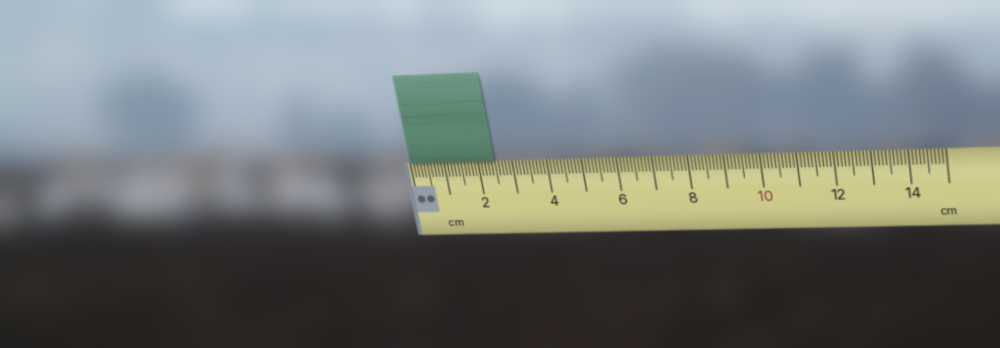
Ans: 2.5 cm
